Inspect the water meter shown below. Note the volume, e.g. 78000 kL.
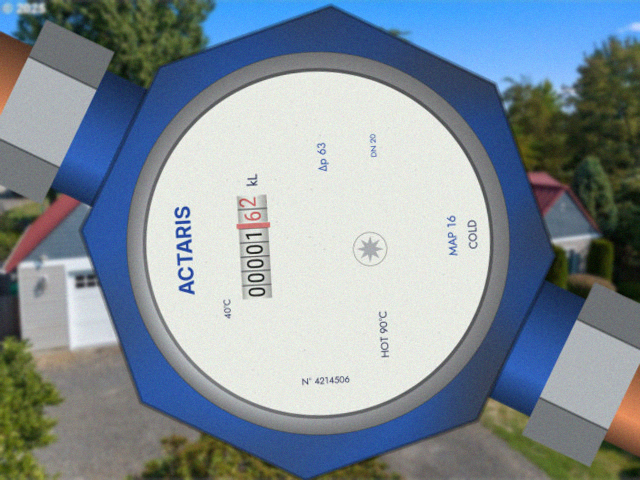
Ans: 1.62 kL
